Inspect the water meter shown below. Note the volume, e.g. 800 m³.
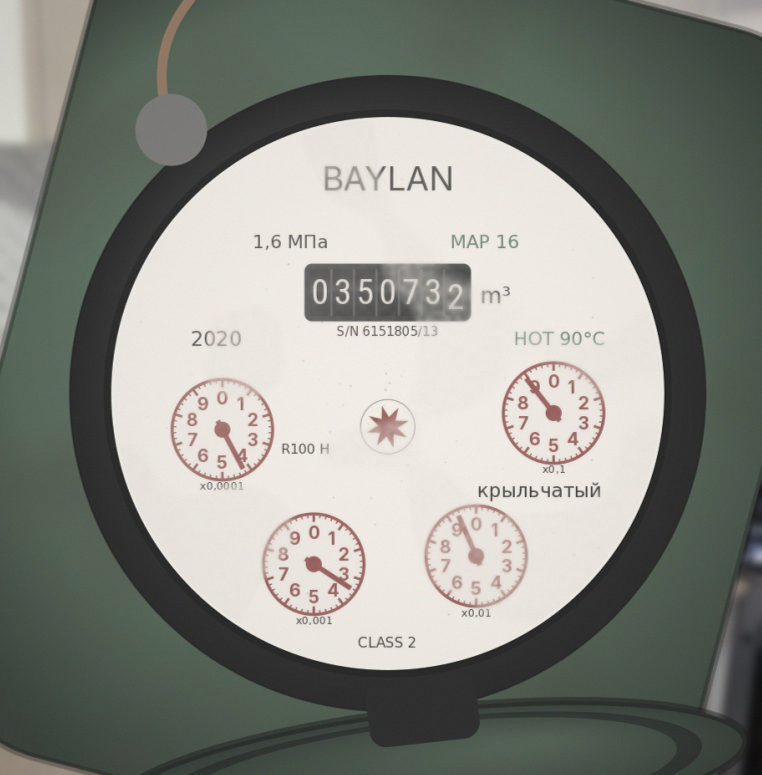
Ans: 350731.8934 m³
